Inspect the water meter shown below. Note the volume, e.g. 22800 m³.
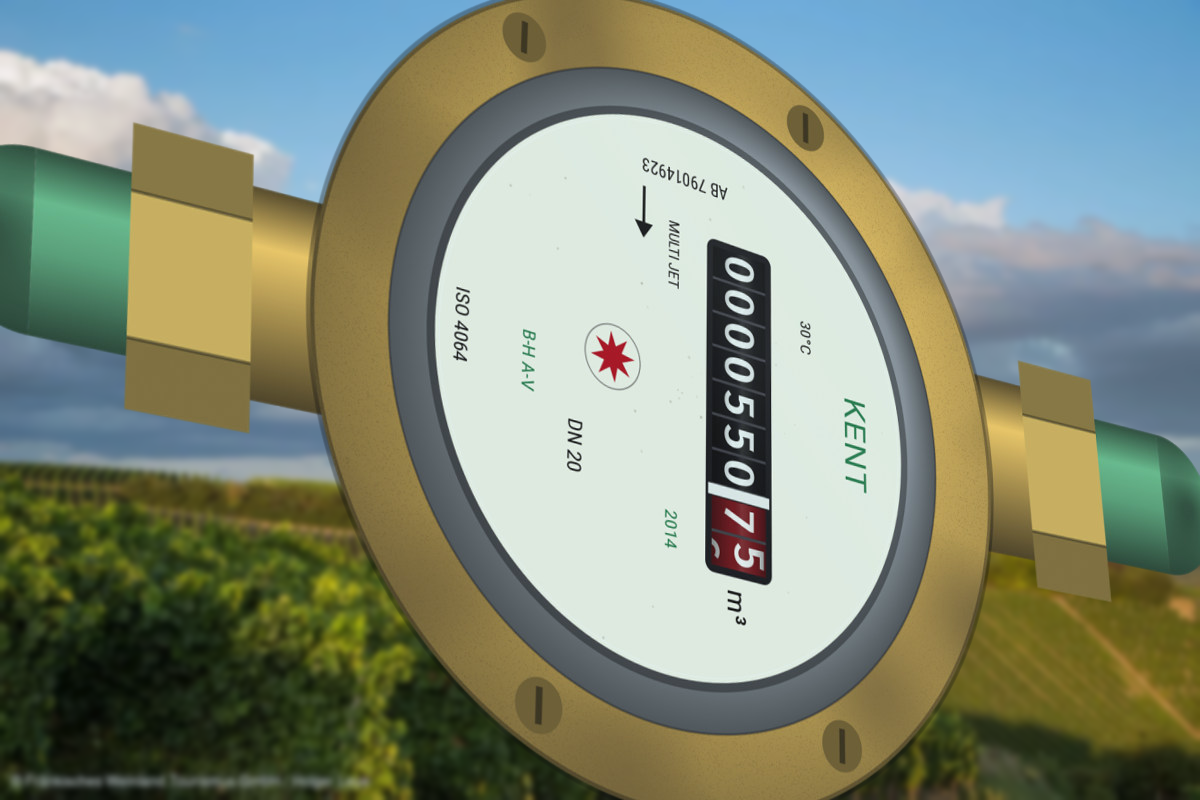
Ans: 550.75 m³
